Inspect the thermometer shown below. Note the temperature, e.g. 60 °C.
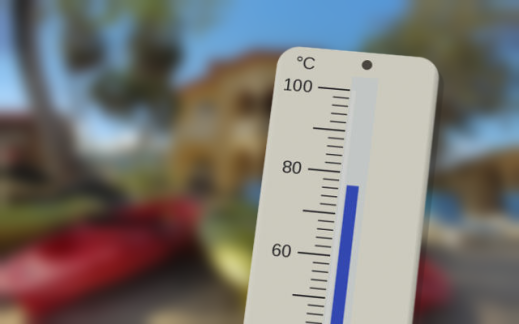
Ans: 77 °C
